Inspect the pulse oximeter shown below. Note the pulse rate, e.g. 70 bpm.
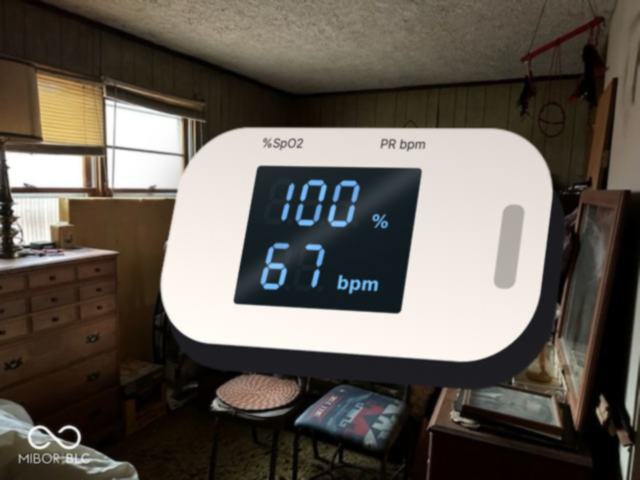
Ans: 67 bpm
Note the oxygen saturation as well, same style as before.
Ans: 100 %
